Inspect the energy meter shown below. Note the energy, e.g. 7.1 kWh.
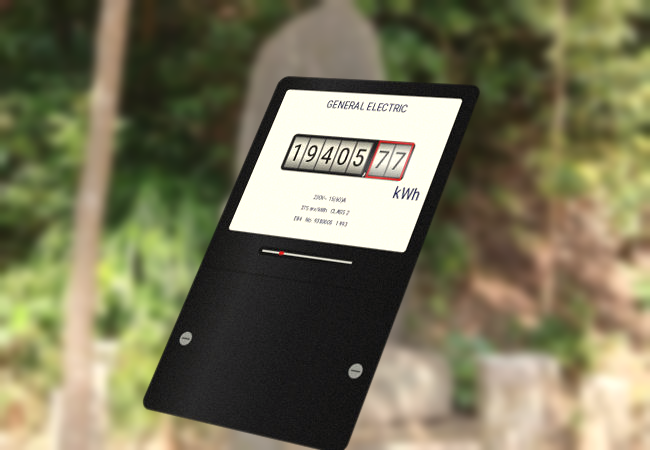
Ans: 19405.77 kWh
